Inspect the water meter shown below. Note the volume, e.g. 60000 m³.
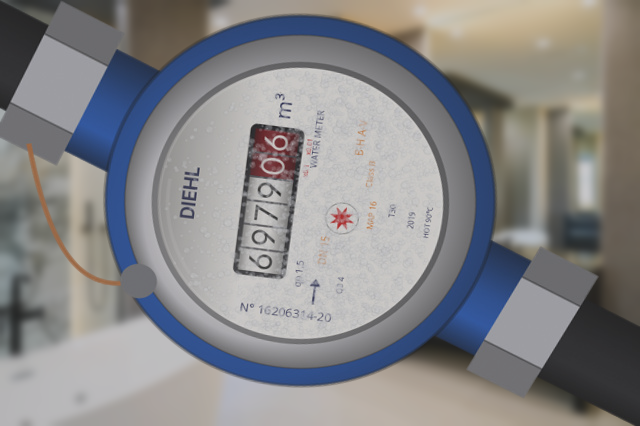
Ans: 6979.06 m³
